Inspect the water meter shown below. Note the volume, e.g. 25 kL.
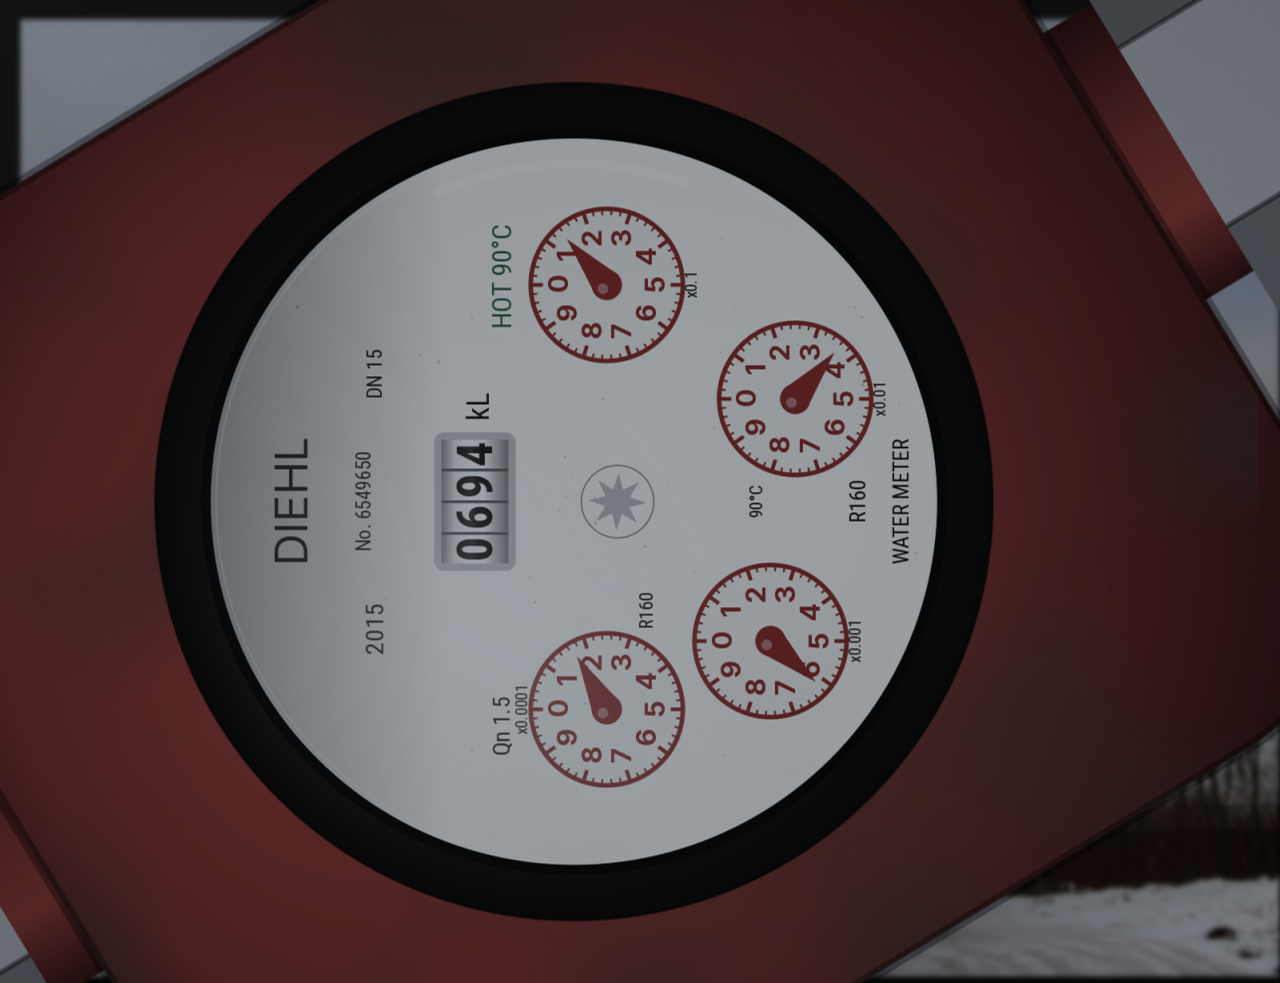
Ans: 694.1361 kL
